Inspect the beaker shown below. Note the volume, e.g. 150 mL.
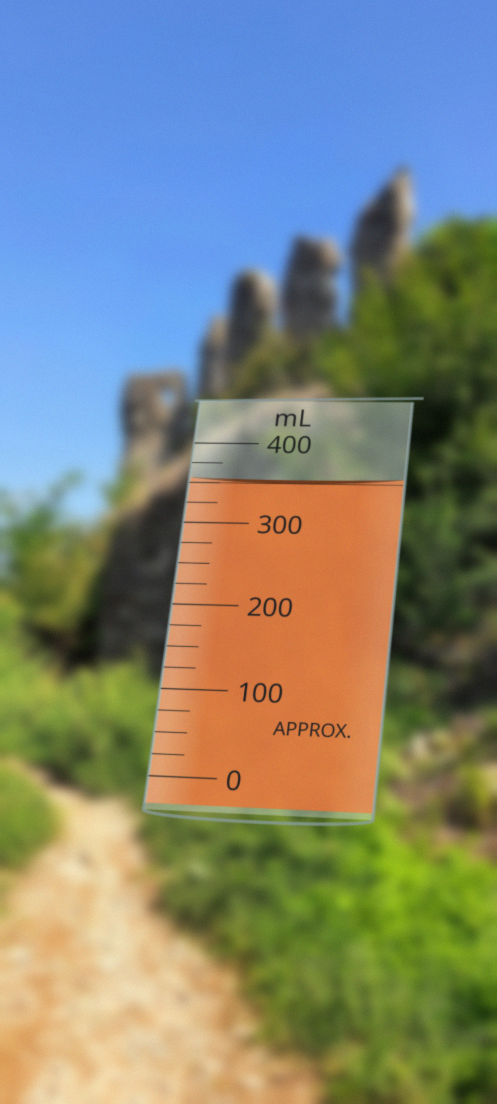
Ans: 350 mL
